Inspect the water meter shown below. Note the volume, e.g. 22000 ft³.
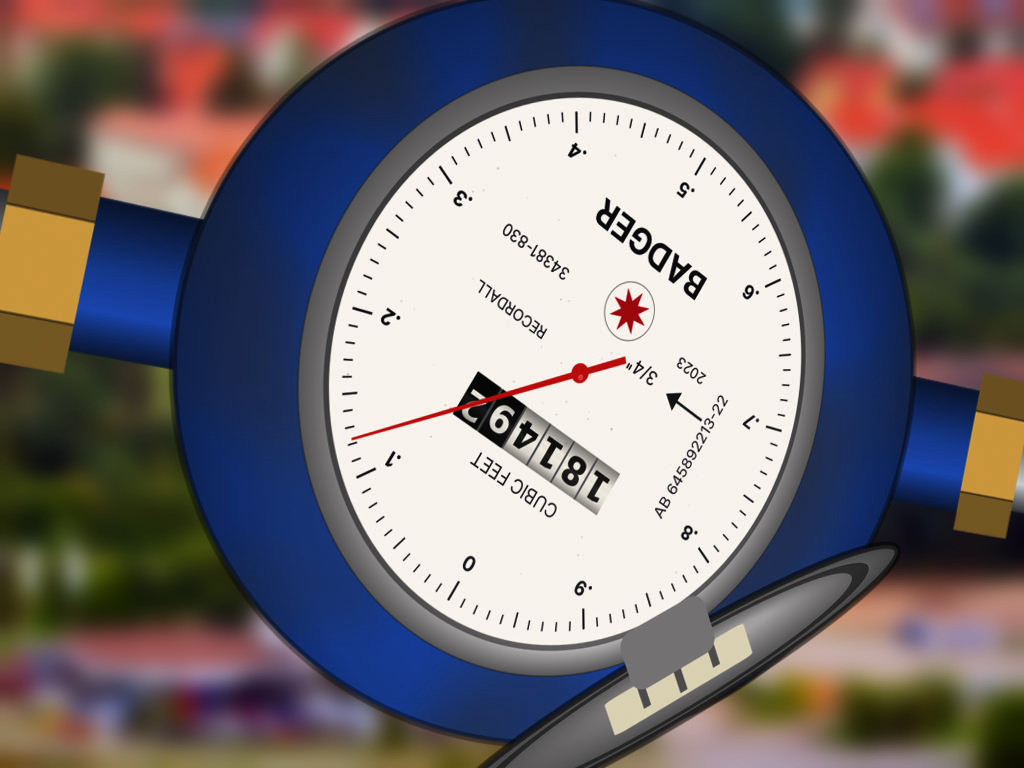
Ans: 181492.12 ft³
